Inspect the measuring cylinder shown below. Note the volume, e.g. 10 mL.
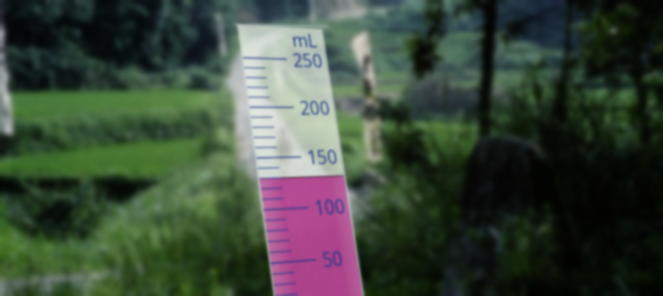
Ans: 130 mL
